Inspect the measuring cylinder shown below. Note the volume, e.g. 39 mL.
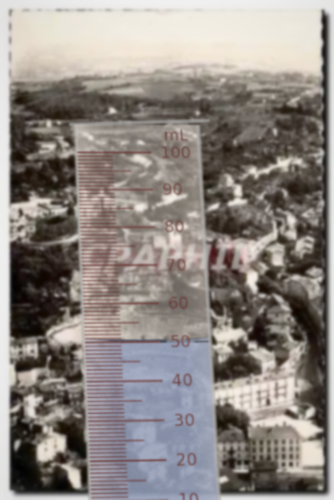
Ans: 50 mL
